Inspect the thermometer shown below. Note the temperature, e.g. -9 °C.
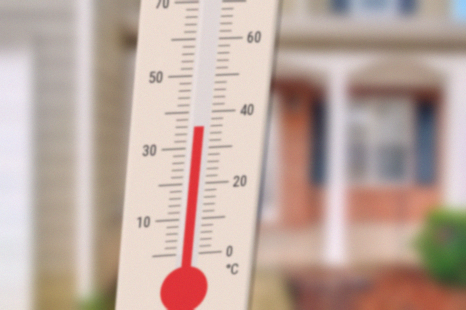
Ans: 36 °C
